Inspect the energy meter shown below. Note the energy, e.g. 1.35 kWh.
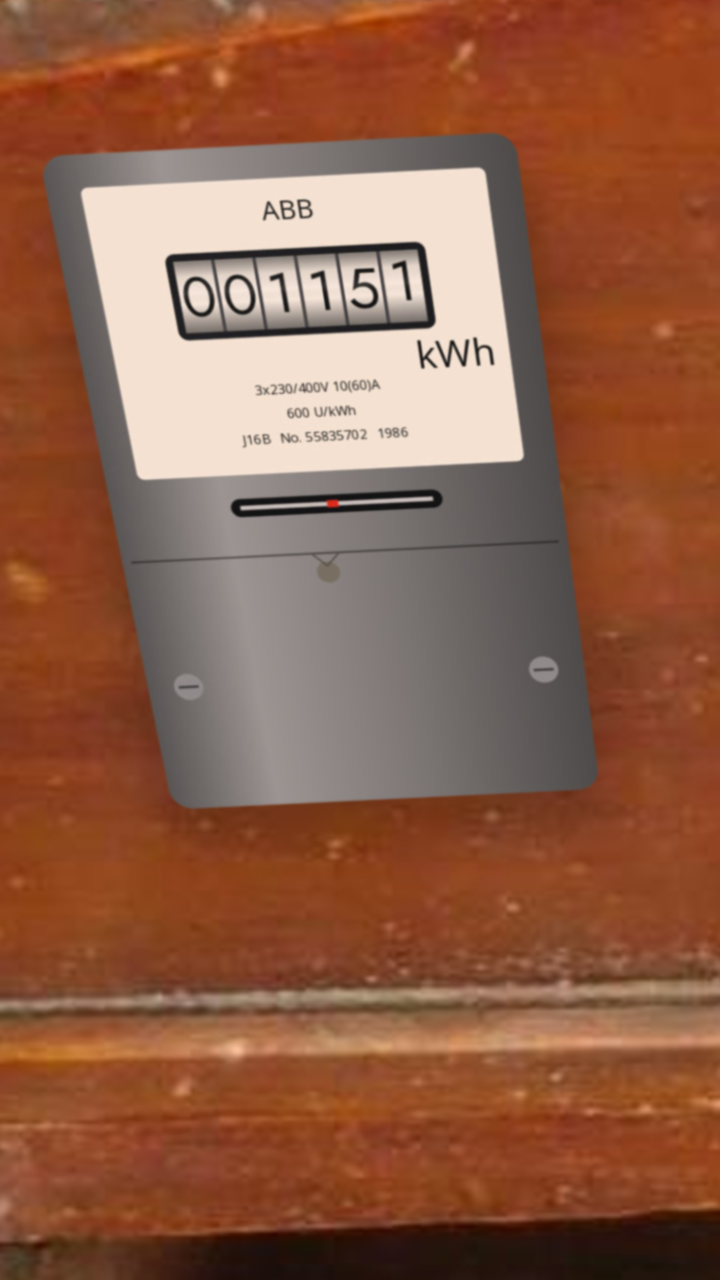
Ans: 1151 kWh
